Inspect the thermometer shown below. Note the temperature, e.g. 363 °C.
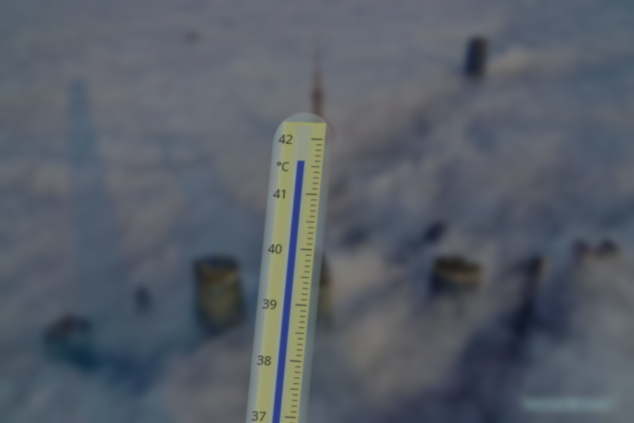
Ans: 41.6 °C
